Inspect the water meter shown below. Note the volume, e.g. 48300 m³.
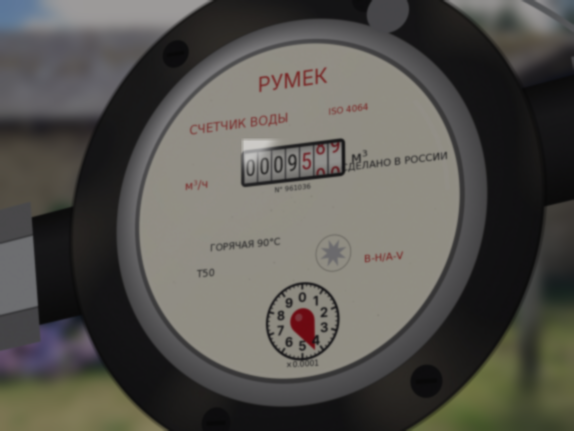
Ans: 9.5894 m³
